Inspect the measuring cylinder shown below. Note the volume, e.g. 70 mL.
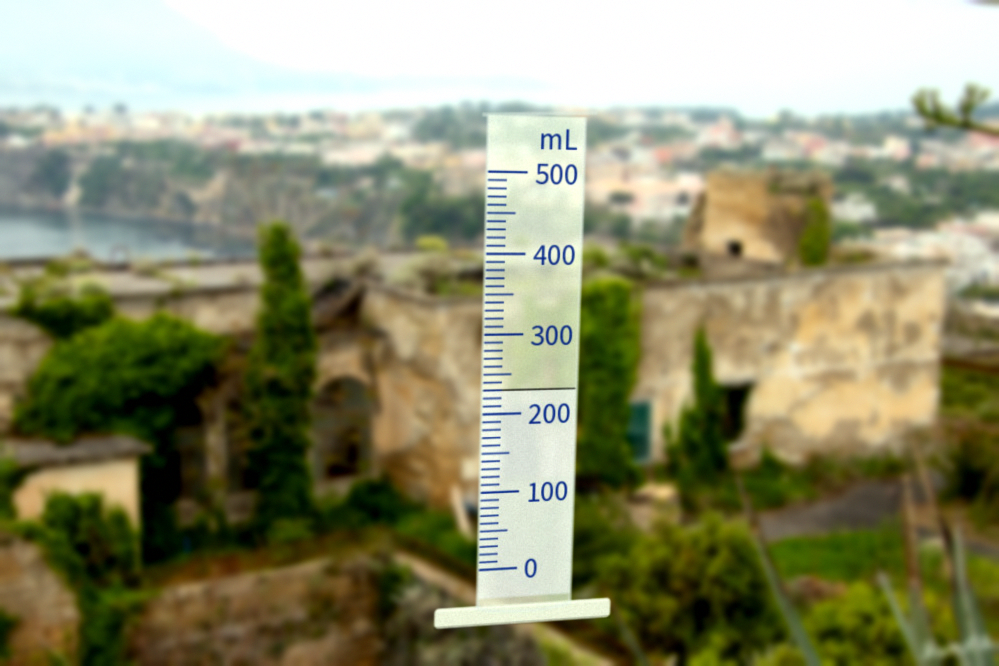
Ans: 230 mL
